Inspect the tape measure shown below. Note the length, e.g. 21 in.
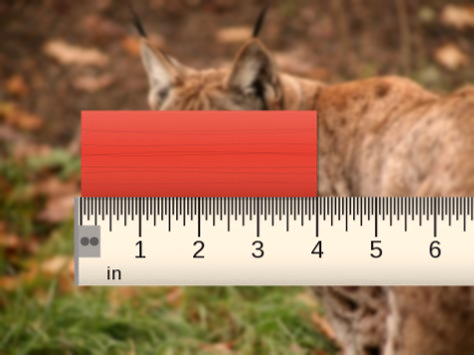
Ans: 4 in
